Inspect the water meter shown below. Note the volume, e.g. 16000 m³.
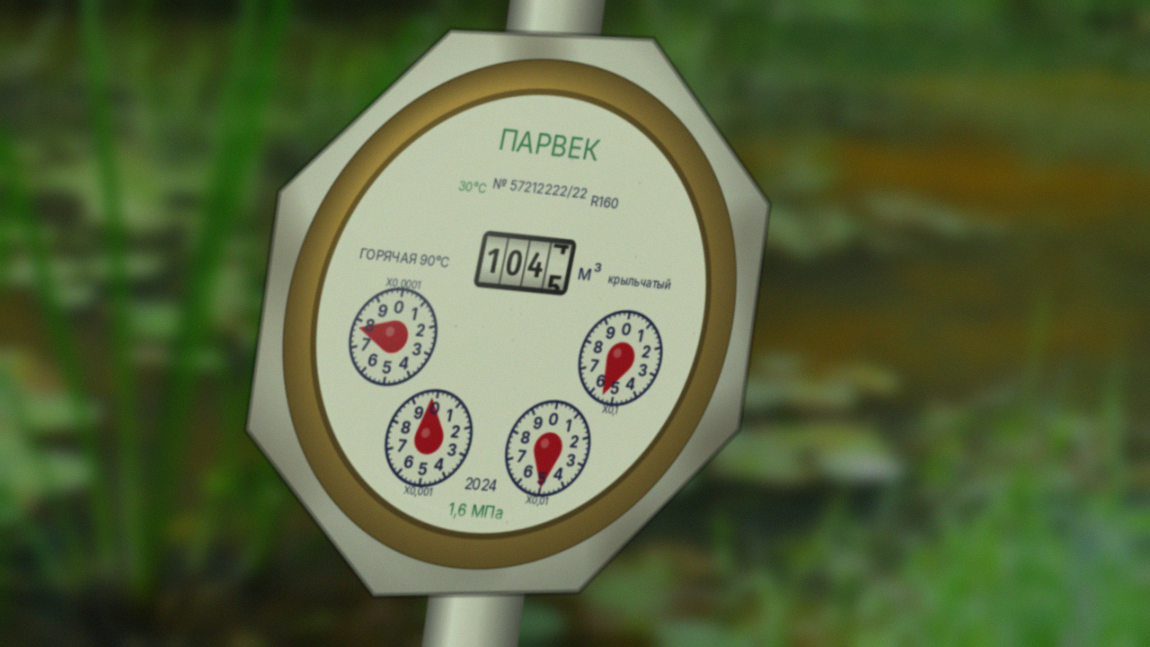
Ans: 1044.5497 m³
